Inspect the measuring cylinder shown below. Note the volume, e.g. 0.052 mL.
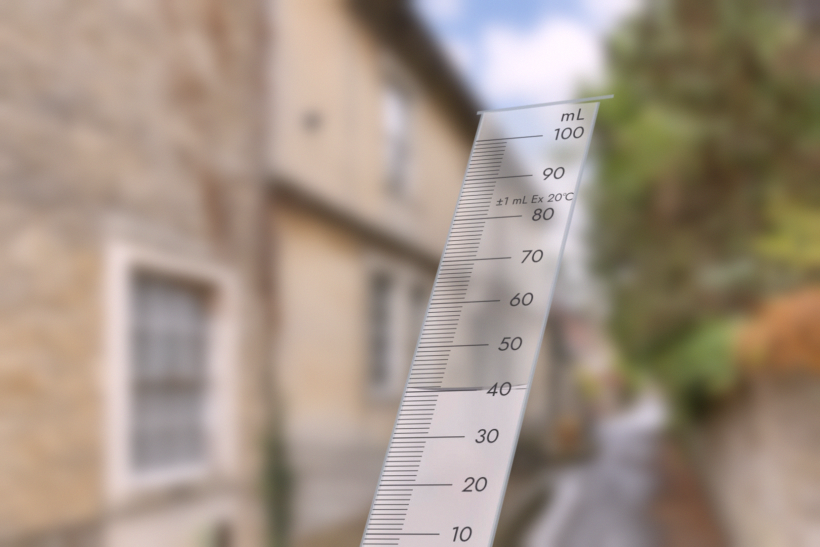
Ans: 40 mL
